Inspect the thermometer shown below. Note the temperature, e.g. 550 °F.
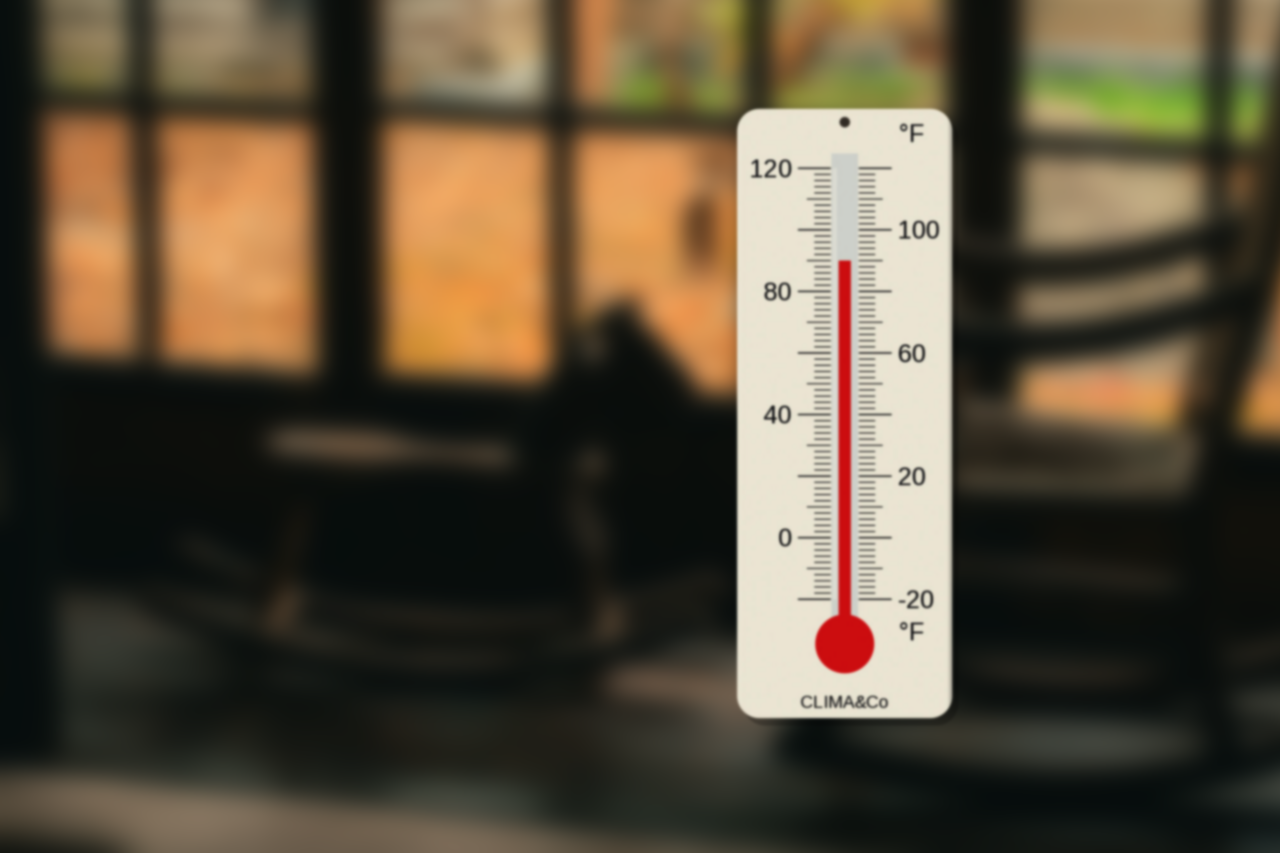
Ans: 90 °F
